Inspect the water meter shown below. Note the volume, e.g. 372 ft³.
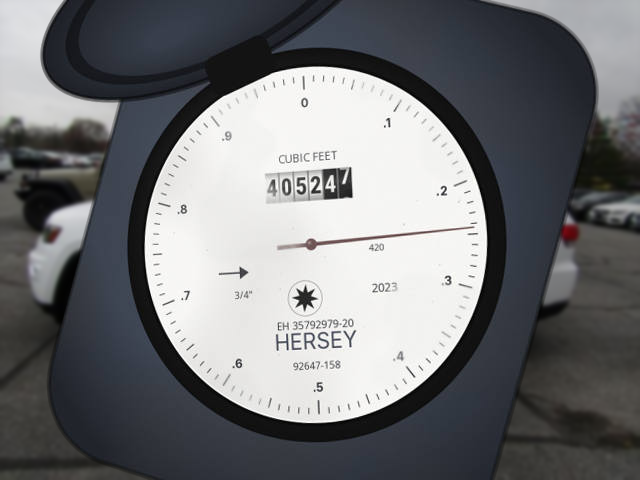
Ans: 405247.24 ft³
